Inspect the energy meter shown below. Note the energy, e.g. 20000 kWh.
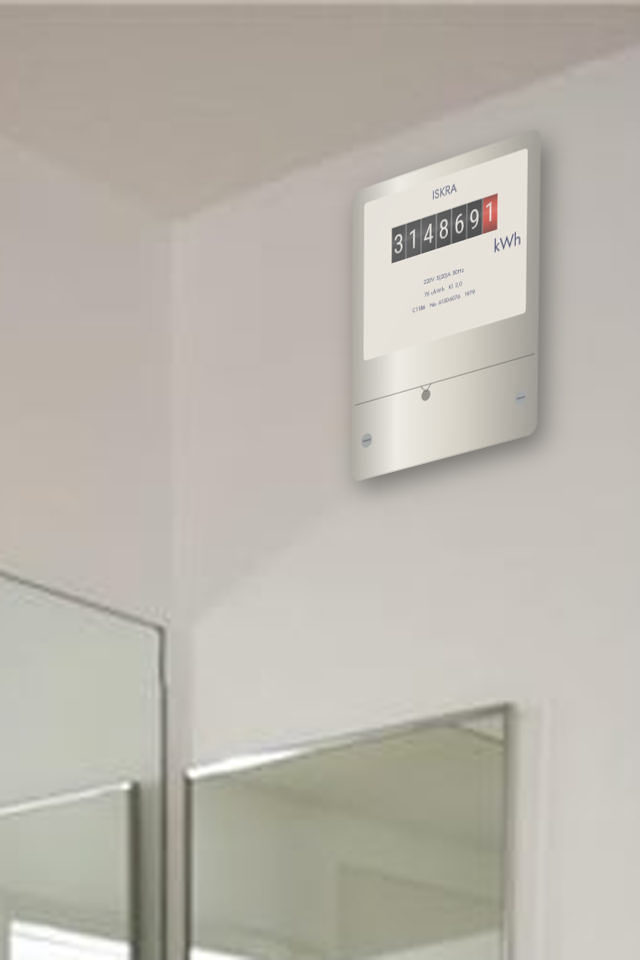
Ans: 314869.1 kWh
